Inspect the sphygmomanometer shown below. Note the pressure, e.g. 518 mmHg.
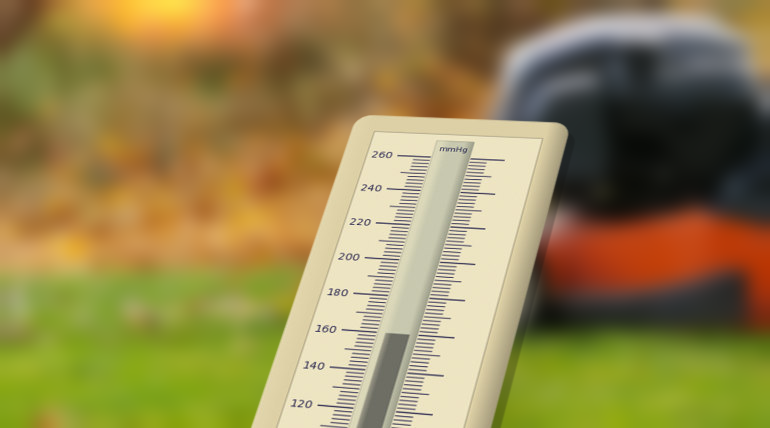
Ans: 160 mmHg
